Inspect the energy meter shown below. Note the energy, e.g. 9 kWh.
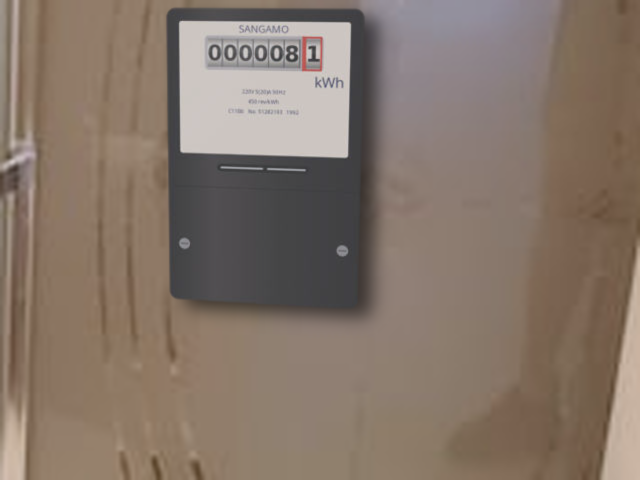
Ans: 8.1 kWh
